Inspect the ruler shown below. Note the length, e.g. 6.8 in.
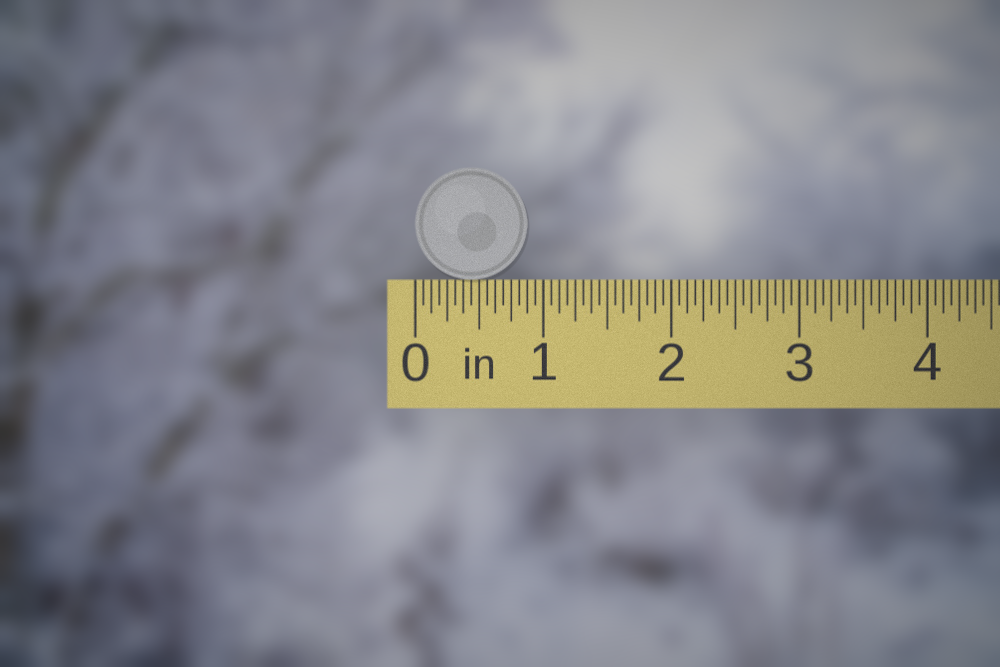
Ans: 0.875 in
